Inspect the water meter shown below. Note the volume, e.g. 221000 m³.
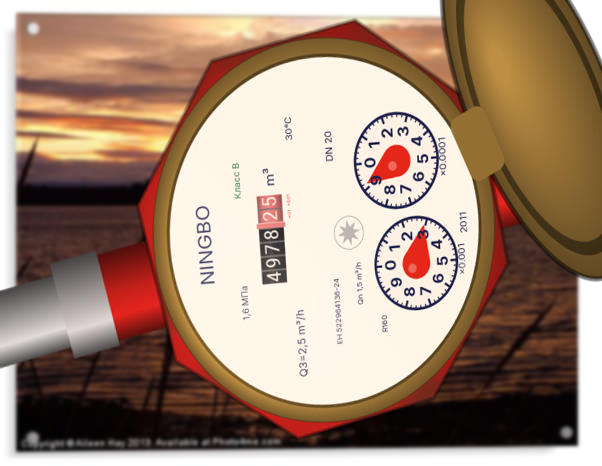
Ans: 4978.2529 m³
